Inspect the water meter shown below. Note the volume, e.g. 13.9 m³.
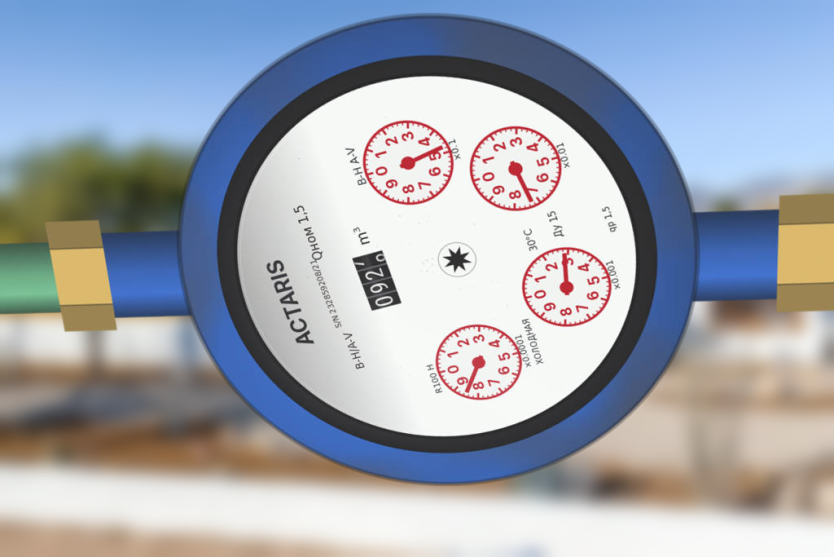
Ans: 927.4728 m³
